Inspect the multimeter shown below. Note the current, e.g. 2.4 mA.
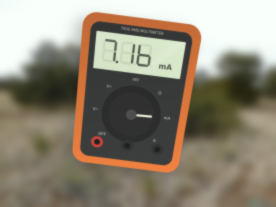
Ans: 7.16 mA
